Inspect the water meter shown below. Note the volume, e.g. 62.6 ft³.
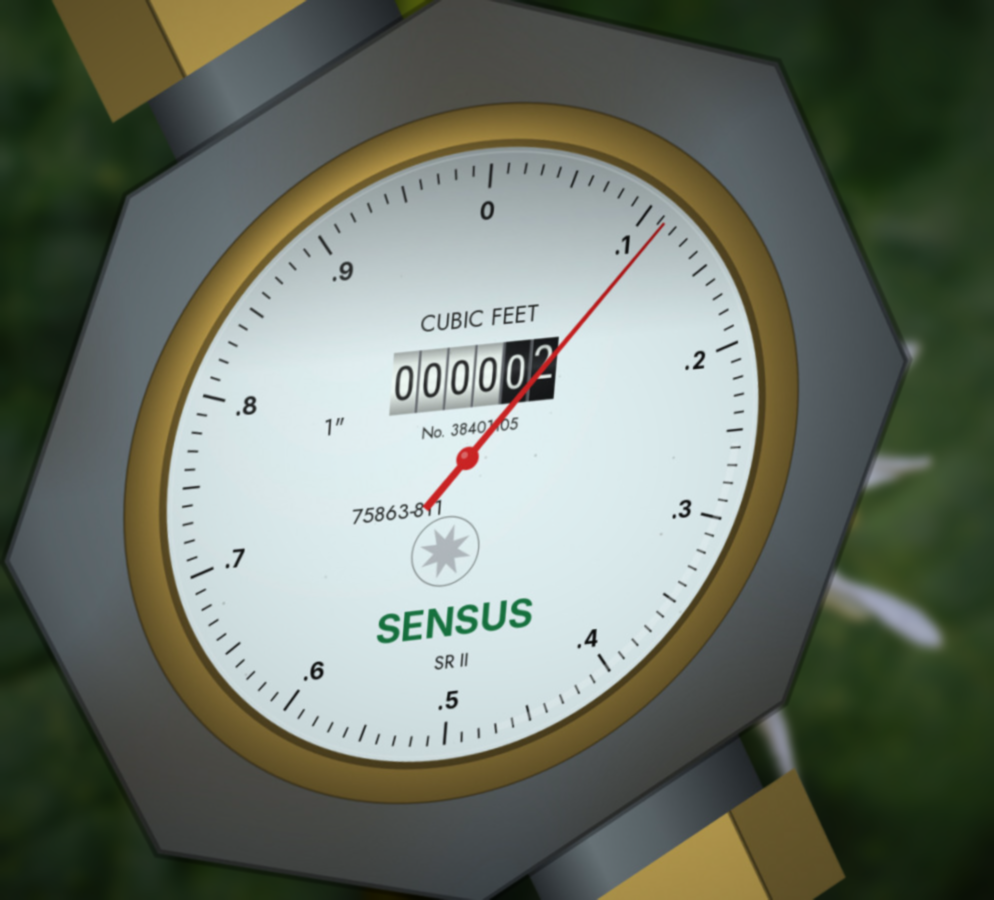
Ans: 2.11 ft³
